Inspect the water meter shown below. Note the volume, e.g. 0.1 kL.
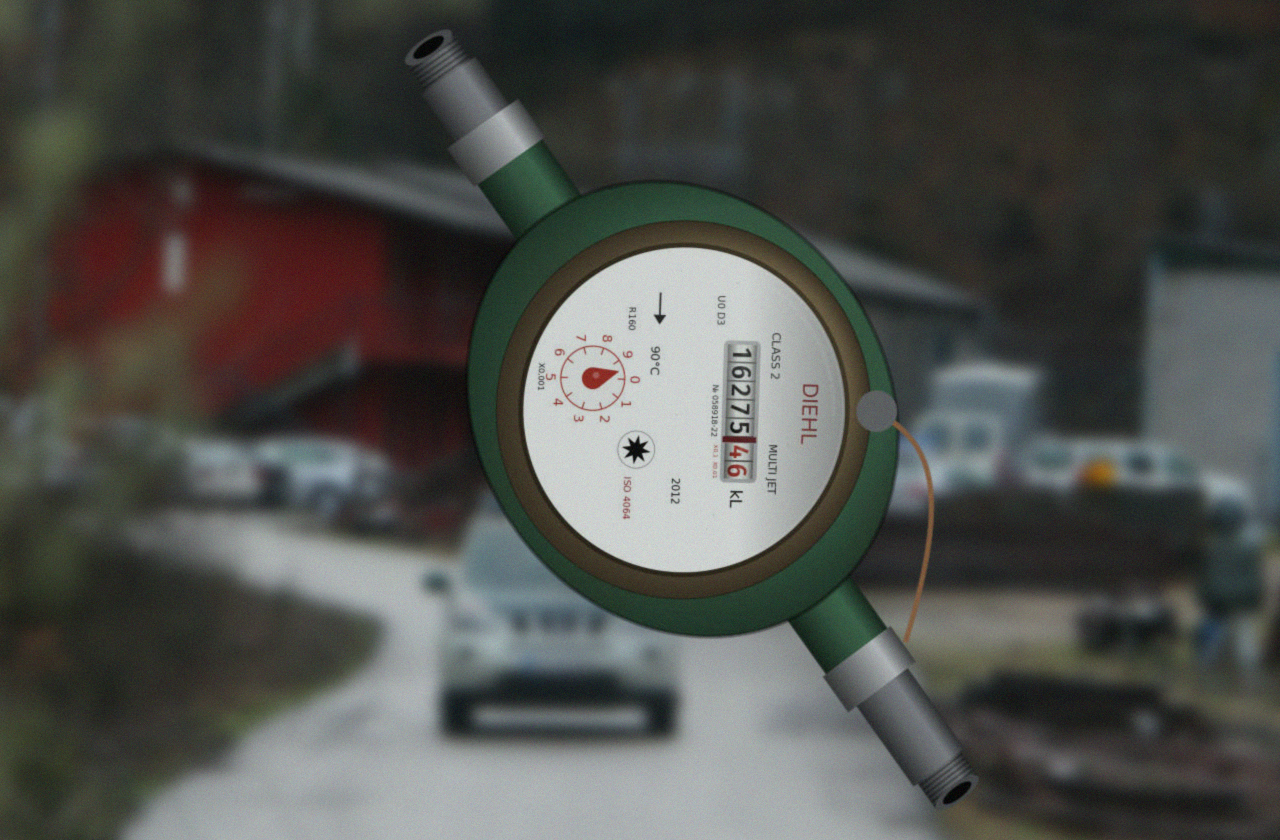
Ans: 16275.459 kL
